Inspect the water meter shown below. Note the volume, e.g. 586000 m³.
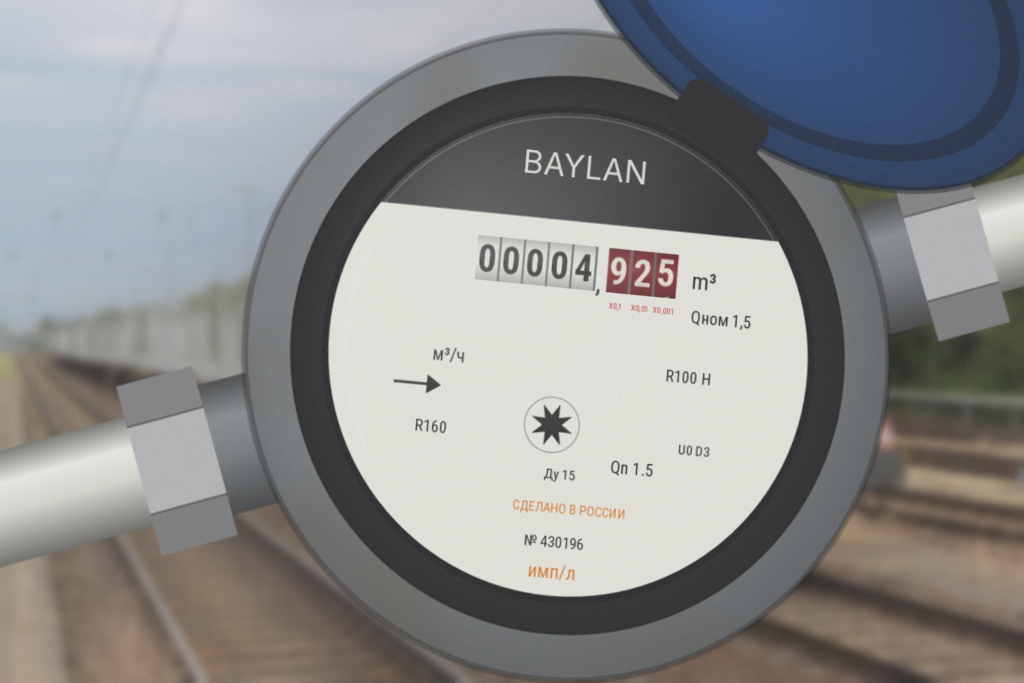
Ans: 4.925 m³
